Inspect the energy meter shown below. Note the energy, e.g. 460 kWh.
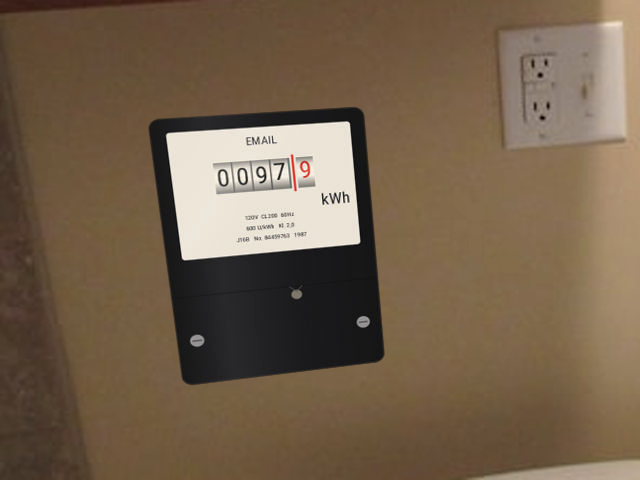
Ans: 97.9 kWh
